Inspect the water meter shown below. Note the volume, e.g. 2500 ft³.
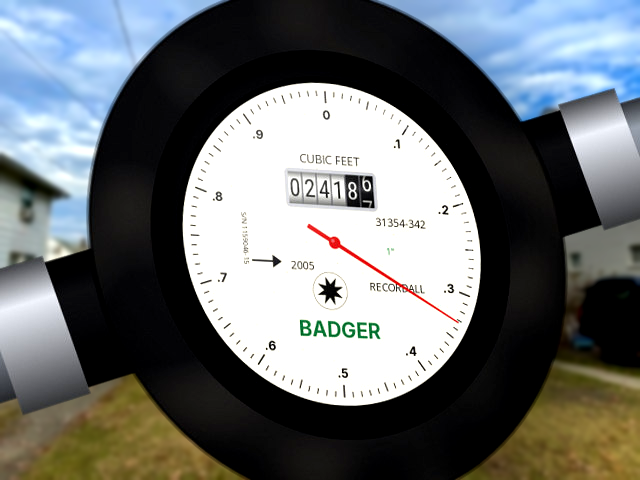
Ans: 24186.33 ft³
